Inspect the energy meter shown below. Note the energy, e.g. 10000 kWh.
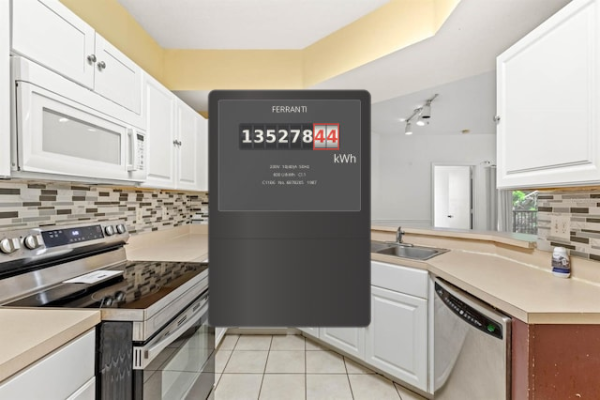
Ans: 135278.44 kWh
